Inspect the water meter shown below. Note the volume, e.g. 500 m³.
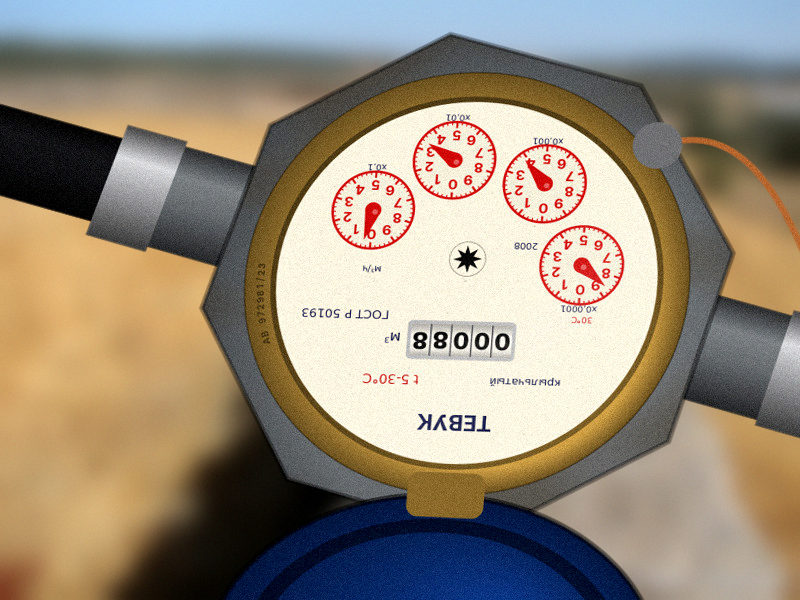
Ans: 88.0338 m³
